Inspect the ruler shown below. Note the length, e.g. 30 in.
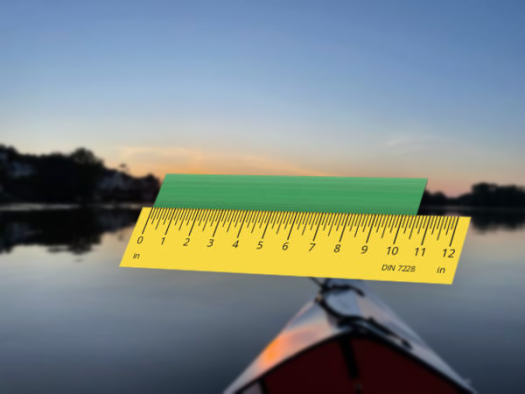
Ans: 10.5 in
